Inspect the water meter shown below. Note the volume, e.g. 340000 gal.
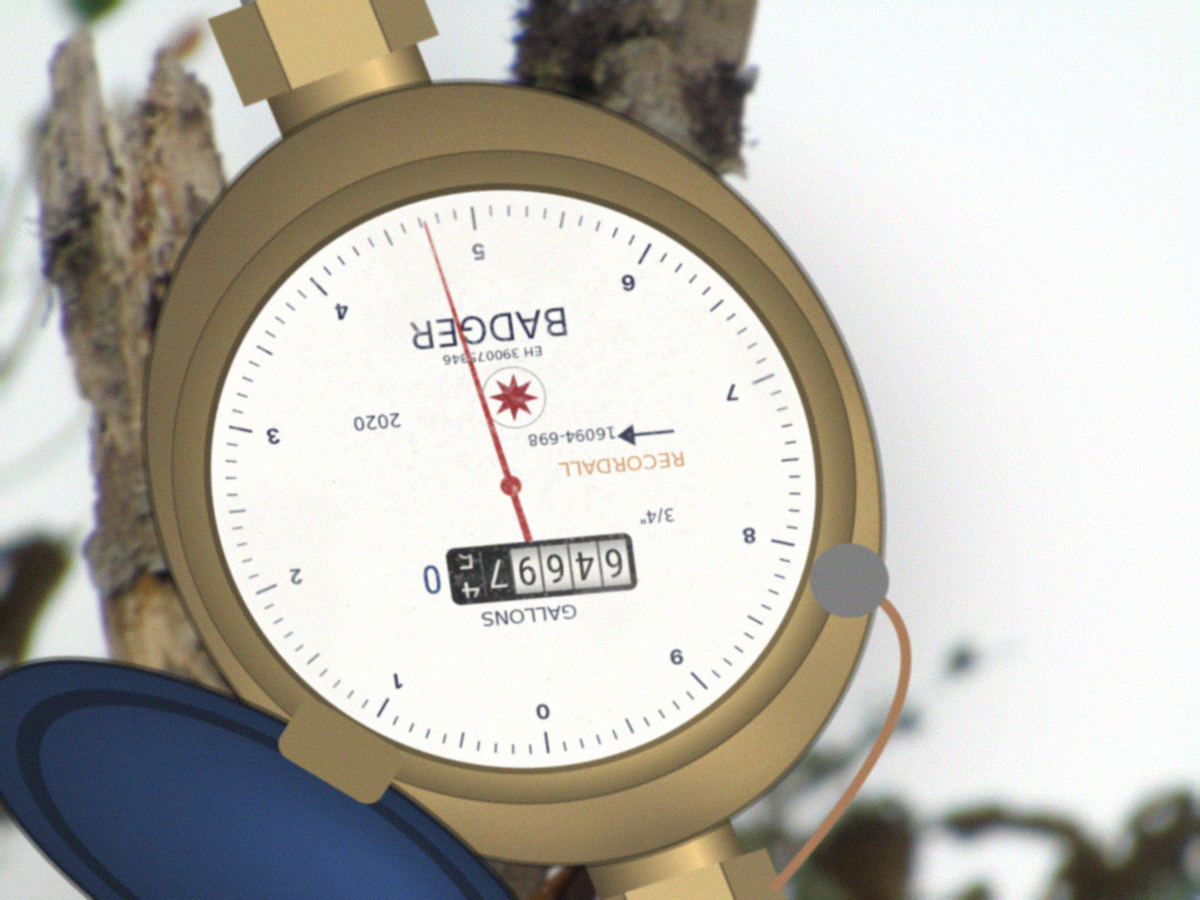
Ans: 6469744.7 gal
